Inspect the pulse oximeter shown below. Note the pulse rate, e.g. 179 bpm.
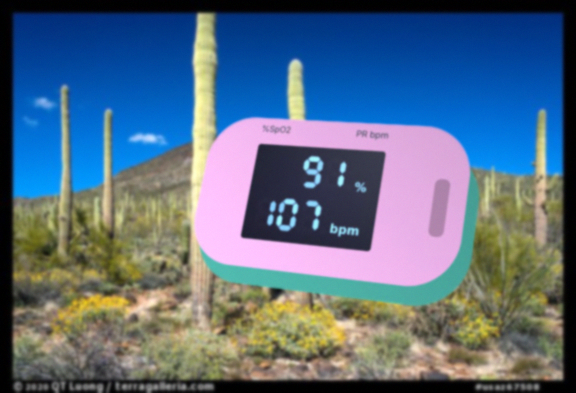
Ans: 107 bpm
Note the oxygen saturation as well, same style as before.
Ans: 91 %
